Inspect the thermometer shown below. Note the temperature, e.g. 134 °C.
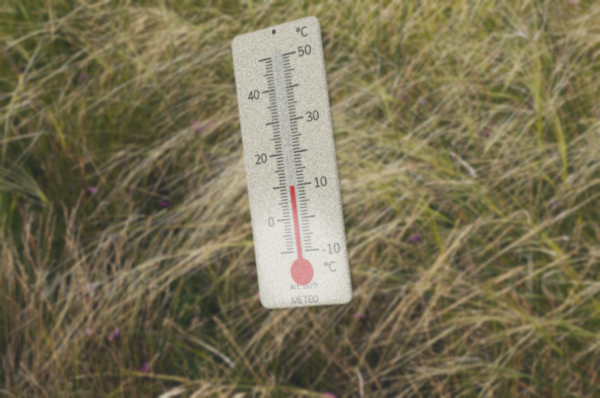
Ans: 10 °C
